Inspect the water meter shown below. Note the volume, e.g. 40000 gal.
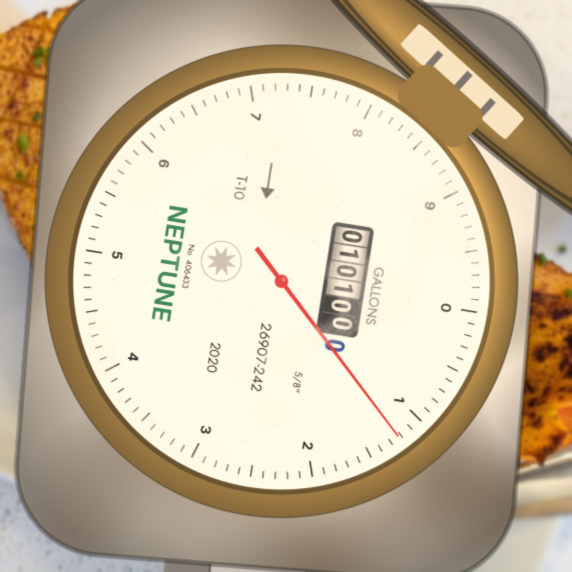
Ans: 101001.2 gal
